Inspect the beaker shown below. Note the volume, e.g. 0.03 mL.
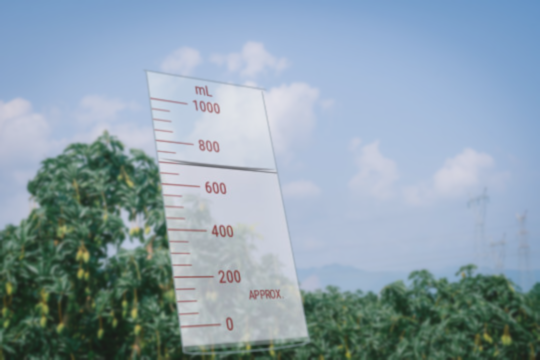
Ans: 700 mL
